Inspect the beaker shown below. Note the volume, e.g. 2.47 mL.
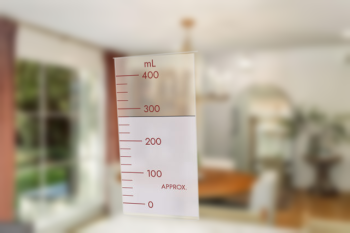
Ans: 275 mL
